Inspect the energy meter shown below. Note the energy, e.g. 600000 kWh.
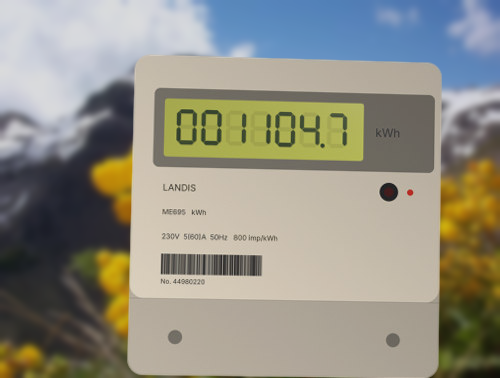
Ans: 1104.7 kWh
